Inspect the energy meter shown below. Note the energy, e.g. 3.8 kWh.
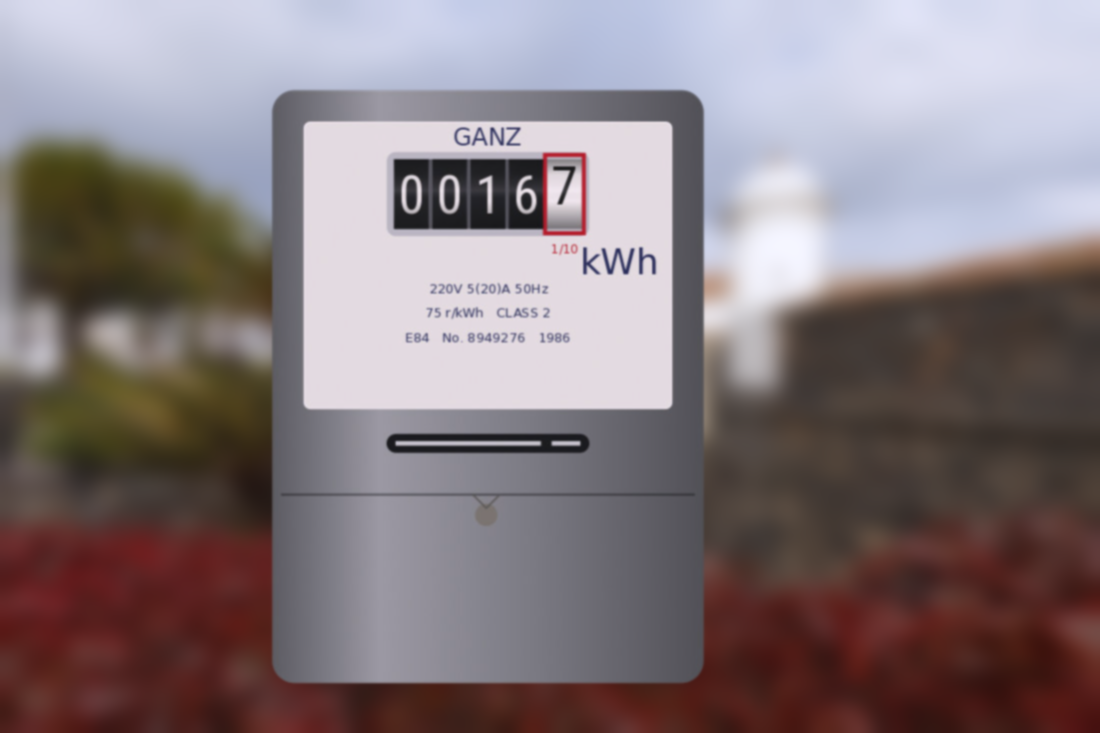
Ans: 16.7 kWh
